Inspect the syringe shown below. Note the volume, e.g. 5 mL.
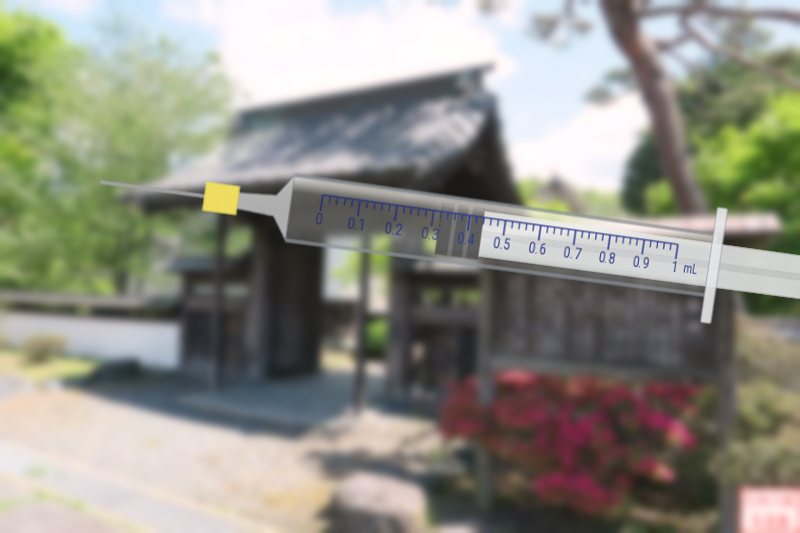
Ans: 0.32 mL
